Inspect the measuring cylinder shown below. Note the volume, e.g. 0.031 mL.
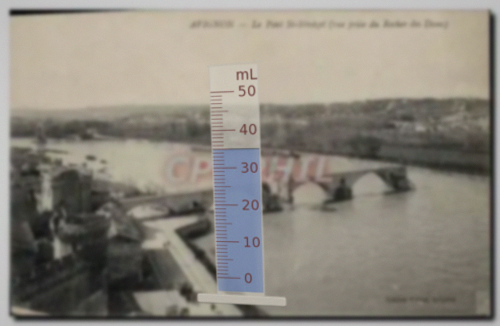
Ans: 35 mL
